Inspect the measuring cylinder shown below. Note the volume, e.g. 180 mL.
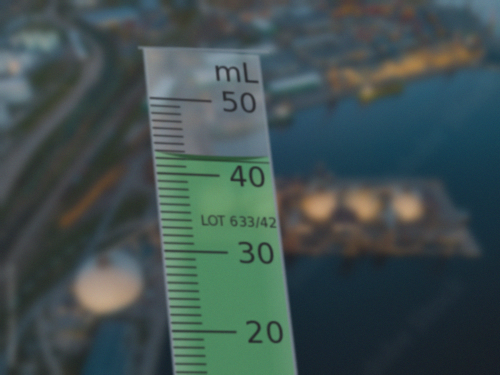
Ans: 42 mL
